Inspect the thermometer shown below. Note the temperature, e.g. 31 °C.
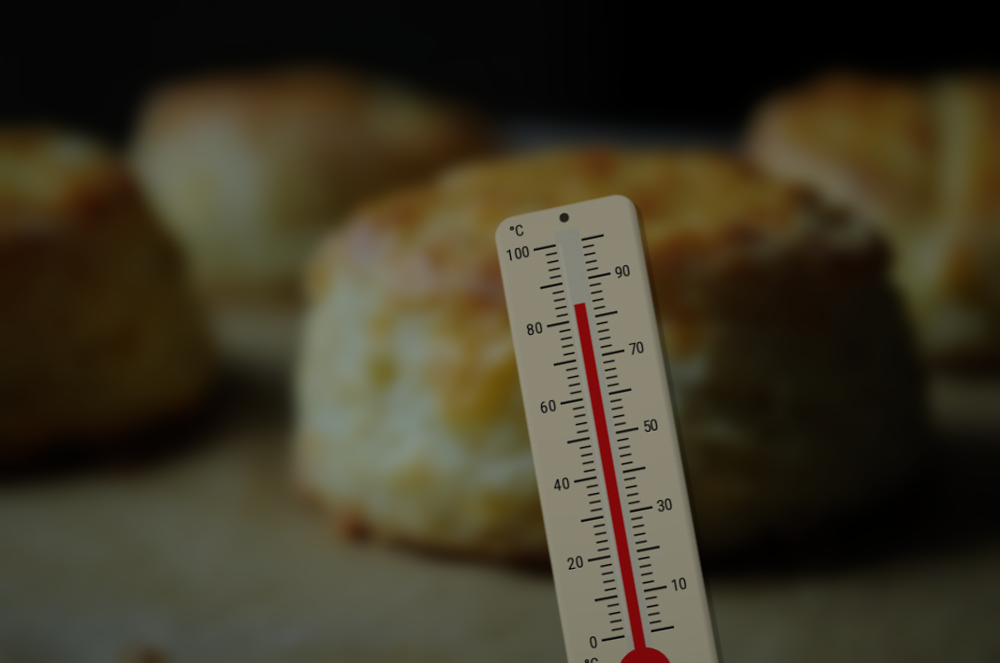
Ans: 84 °C
